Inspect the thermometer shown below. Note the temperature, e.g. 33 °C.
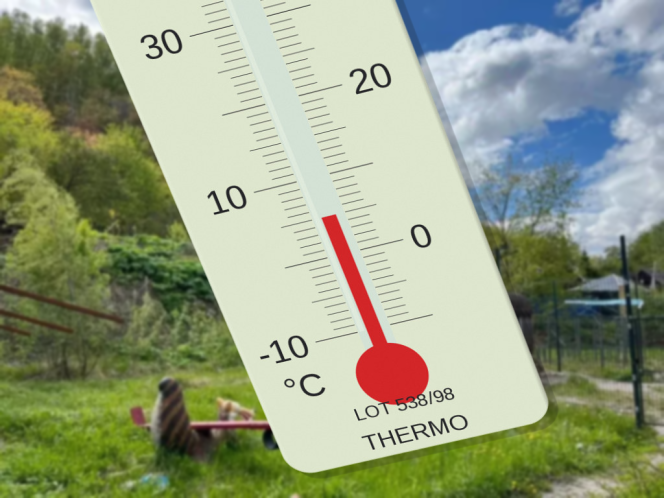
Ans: 5 °C
